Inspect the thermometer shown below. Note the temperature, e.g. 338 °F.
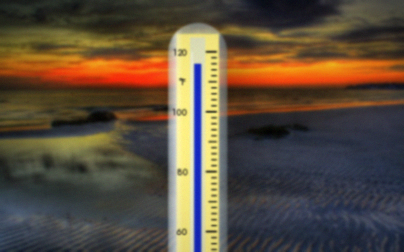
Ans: 116 °F
